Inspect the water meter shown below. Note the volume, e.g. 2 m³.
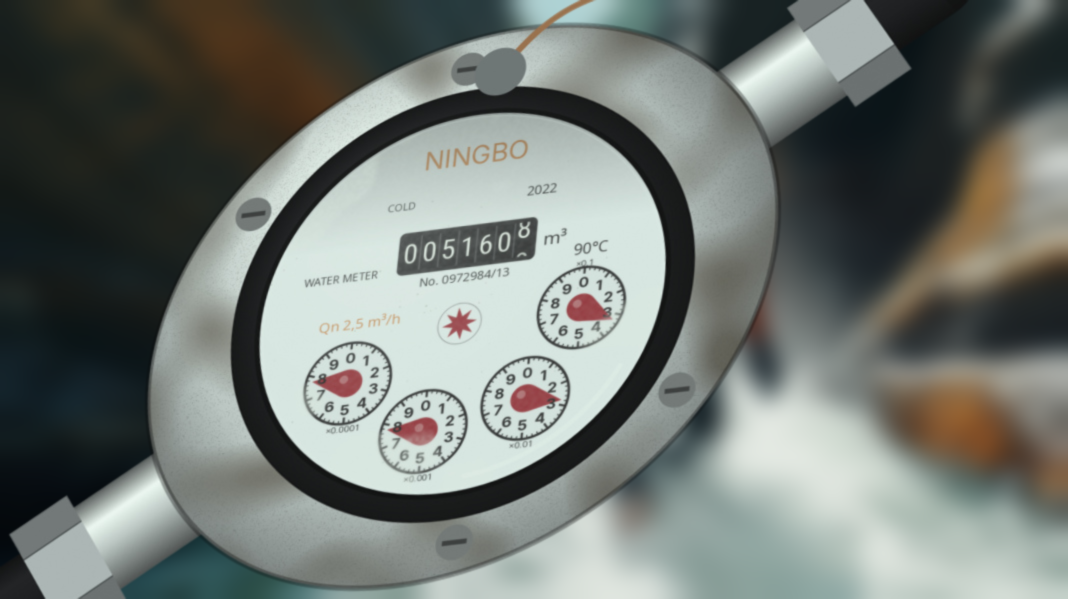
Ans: 51608.3277 m³
